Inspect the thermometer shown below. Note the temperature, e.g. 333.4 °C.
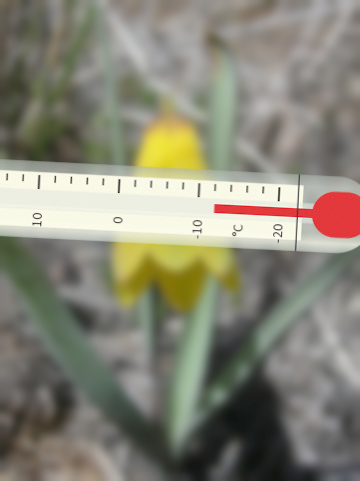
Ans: -12 °C
